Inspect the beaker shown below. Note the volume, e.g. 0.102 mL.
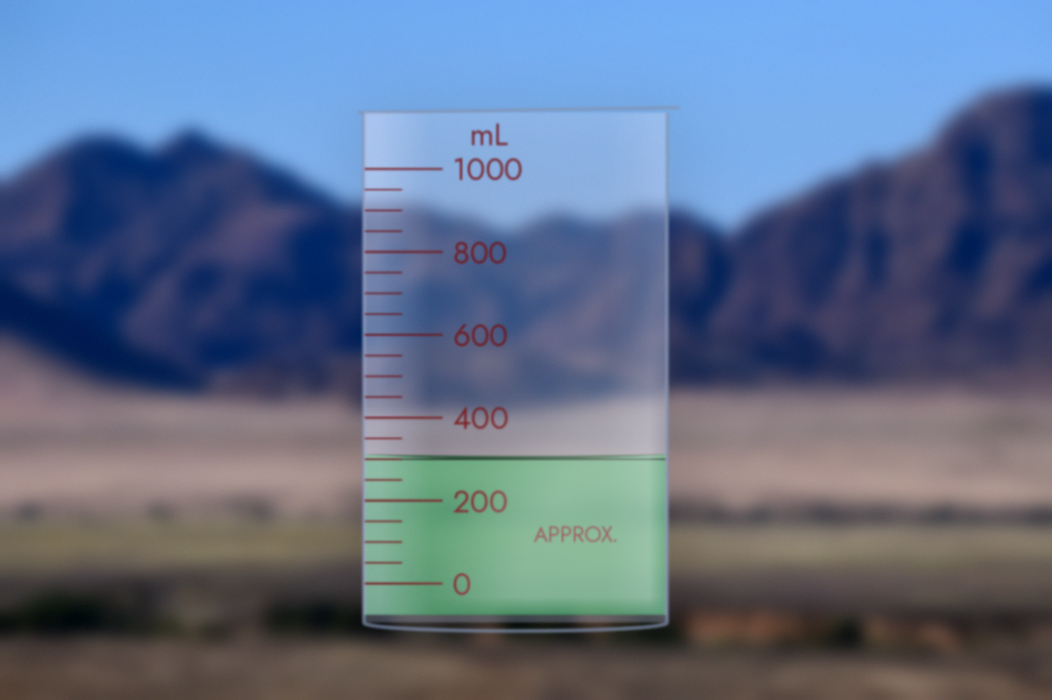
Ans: 300 mL
